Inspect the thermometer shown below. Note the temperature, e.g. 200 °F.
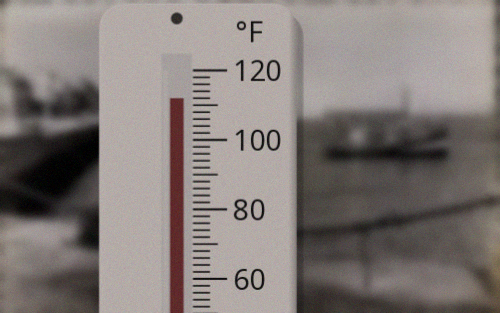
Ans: 112 °F
